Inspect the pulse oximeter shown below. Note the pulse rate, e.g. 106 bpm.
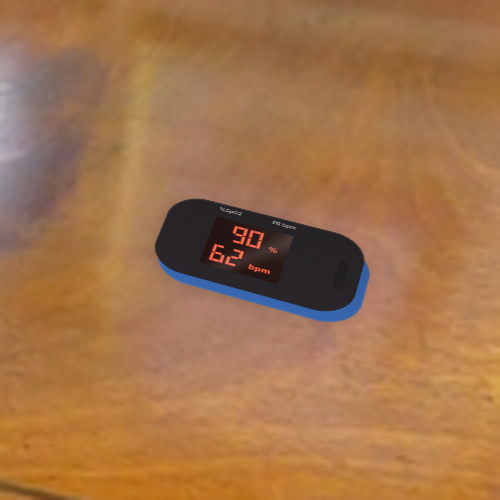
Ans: 62 bpm
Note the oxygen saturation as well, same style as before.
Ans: 90 %
